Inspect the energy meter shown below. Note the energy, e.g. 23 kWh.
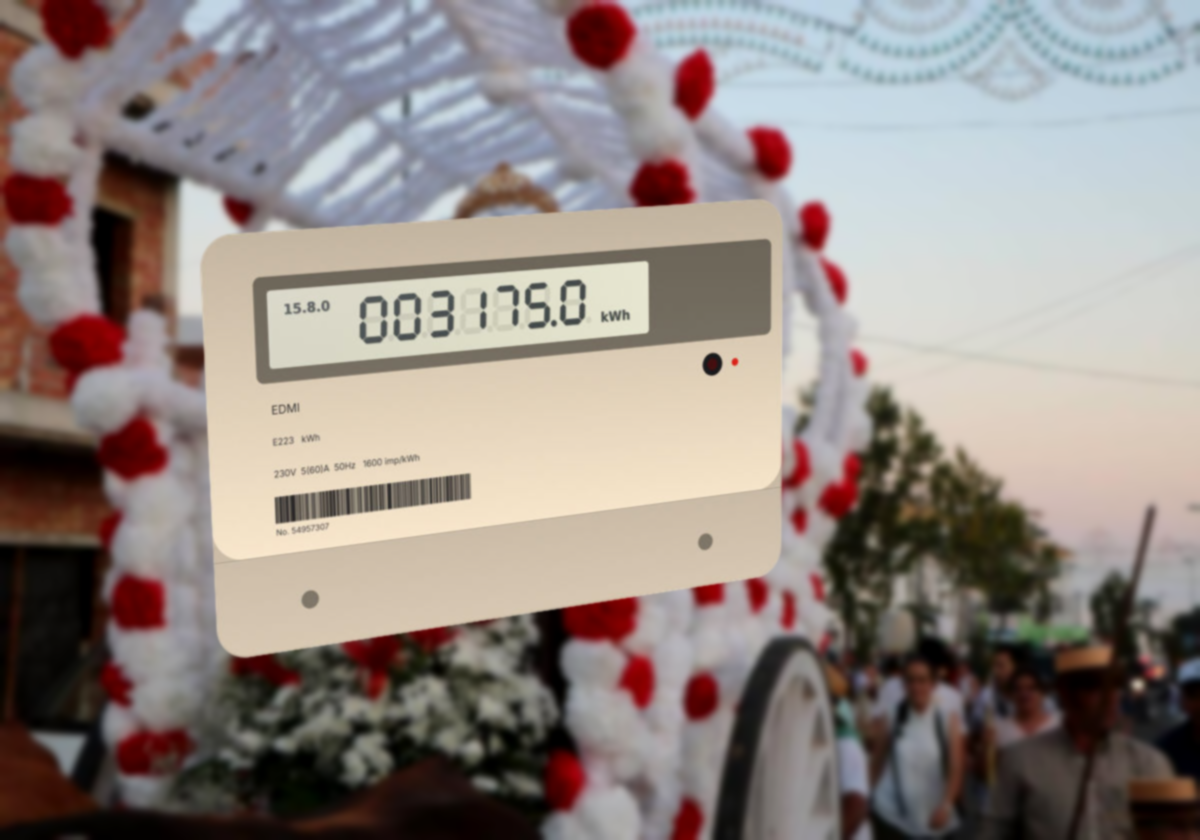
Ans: 3175.0 kWh
